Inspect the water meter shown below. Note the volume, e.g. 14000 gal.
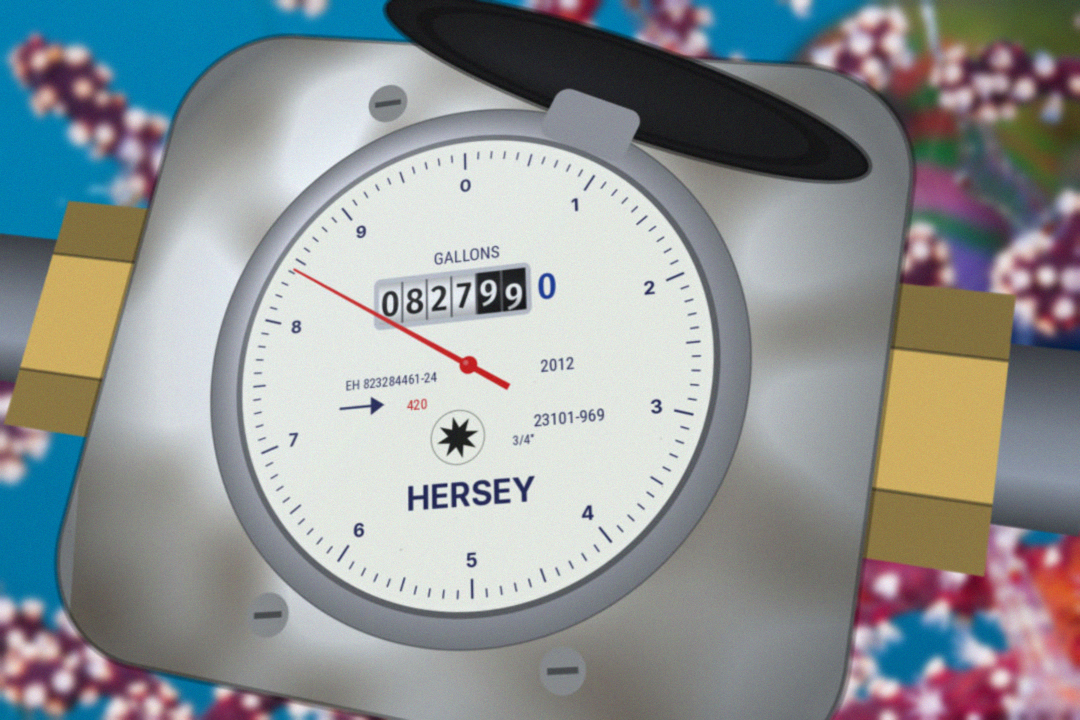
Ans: 827988.4 gal
